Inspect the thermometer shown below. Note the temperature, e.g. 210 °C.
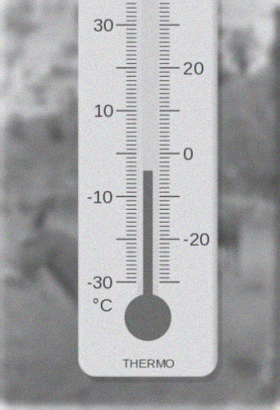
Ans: -4 °C
